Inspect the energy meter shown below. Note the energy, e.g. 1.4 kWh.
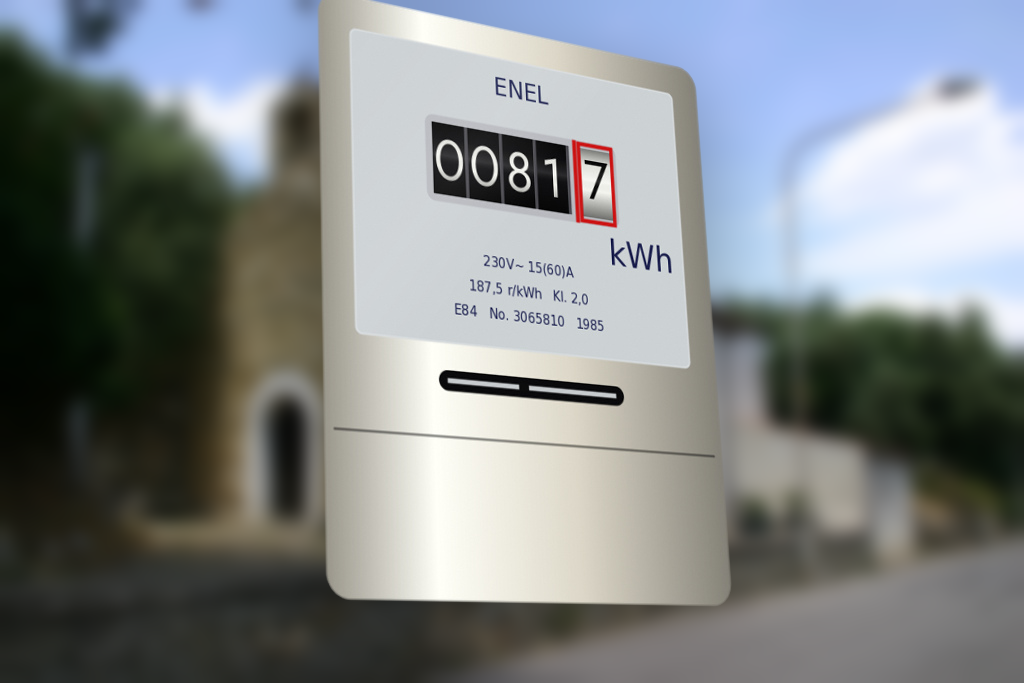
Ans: 81.7 kWh
